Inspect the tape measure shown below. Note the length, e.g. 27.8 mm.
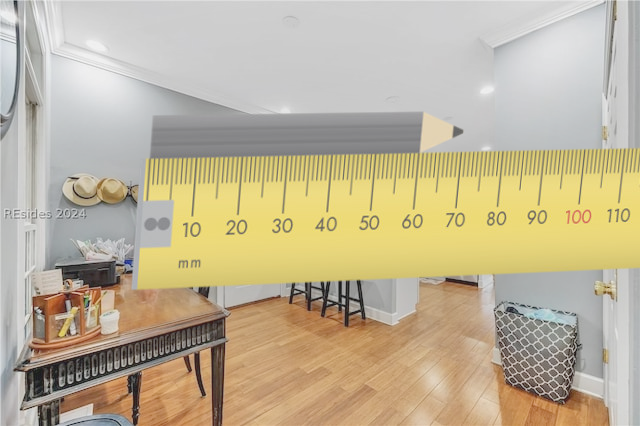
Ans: 70 mm
